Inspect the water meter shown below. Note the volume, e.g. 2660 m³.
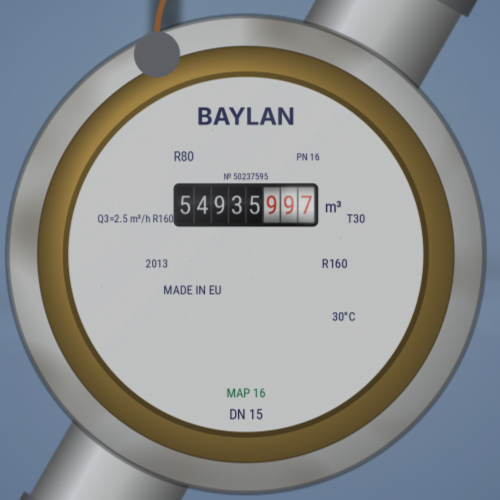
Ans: 54935.997 m³
